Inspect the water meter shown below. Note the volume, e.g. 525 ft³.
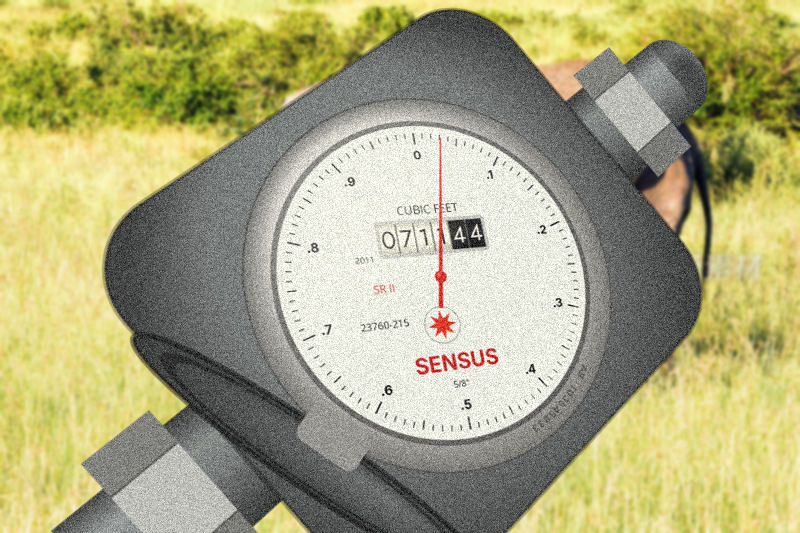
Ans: 71144.03 ft³
